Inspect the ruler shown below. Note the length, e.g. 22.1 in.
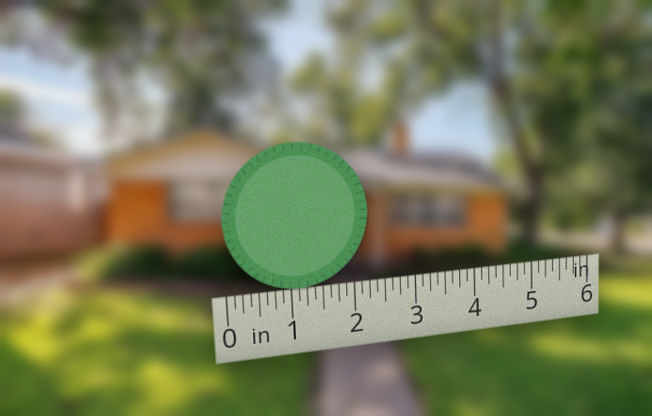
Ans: 2.25 in
